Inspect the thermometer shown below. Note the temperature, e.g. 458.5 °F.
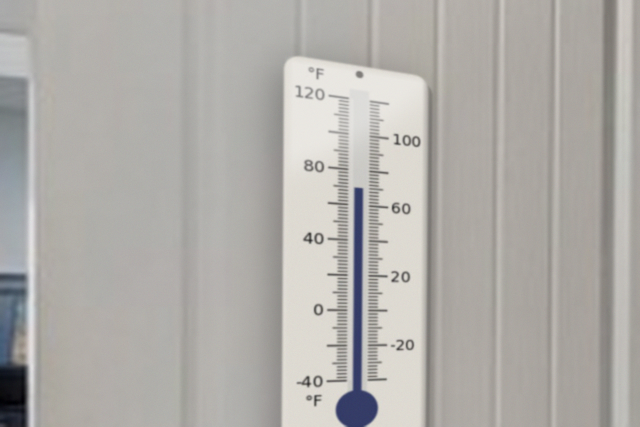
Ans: 70 °F
